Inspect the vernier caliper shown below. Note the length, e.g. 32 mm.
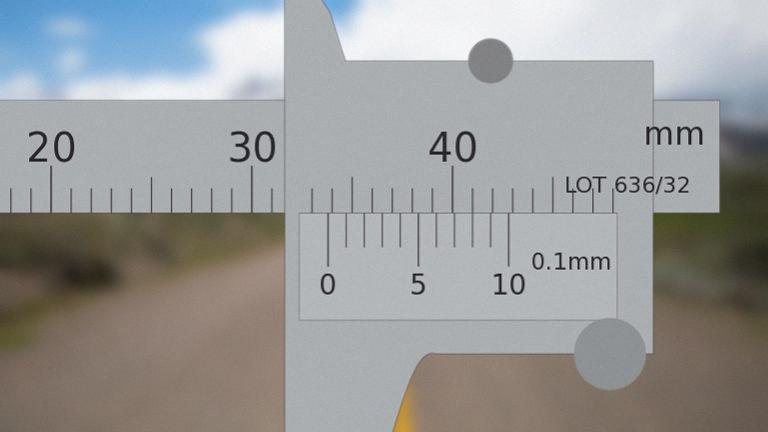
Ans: 33.8 mm
